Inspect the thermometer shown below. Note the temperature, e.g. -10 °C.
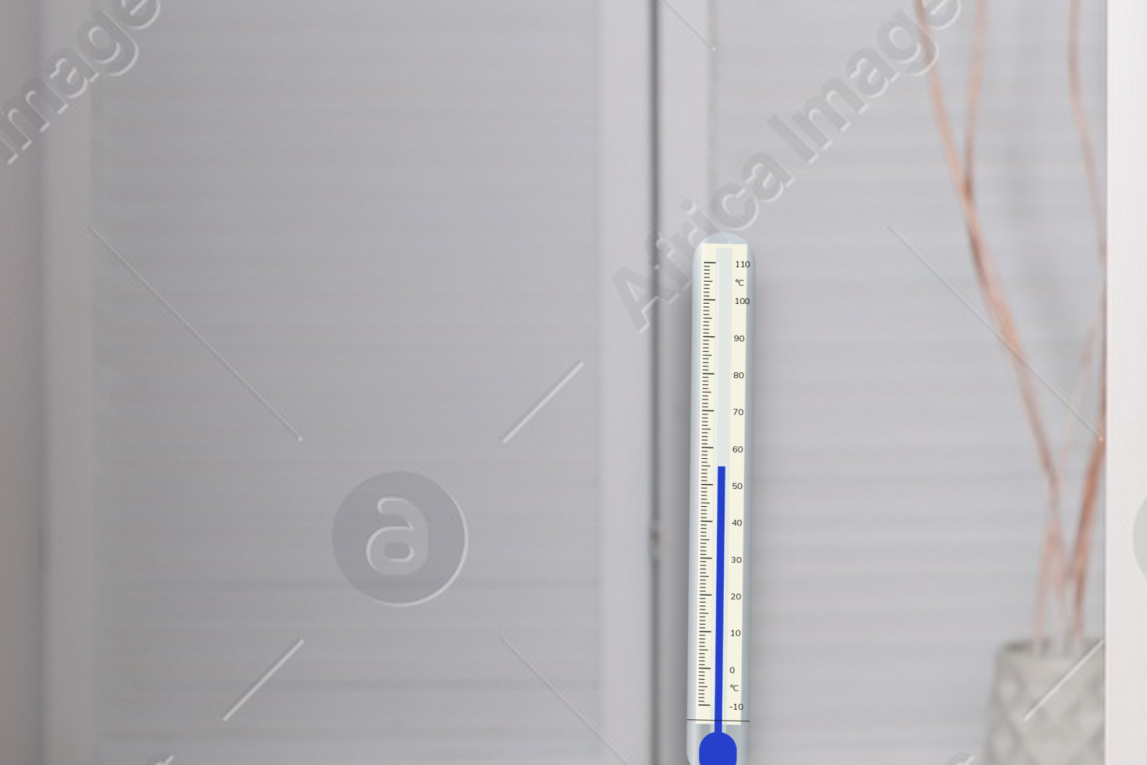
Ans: 55 °C
